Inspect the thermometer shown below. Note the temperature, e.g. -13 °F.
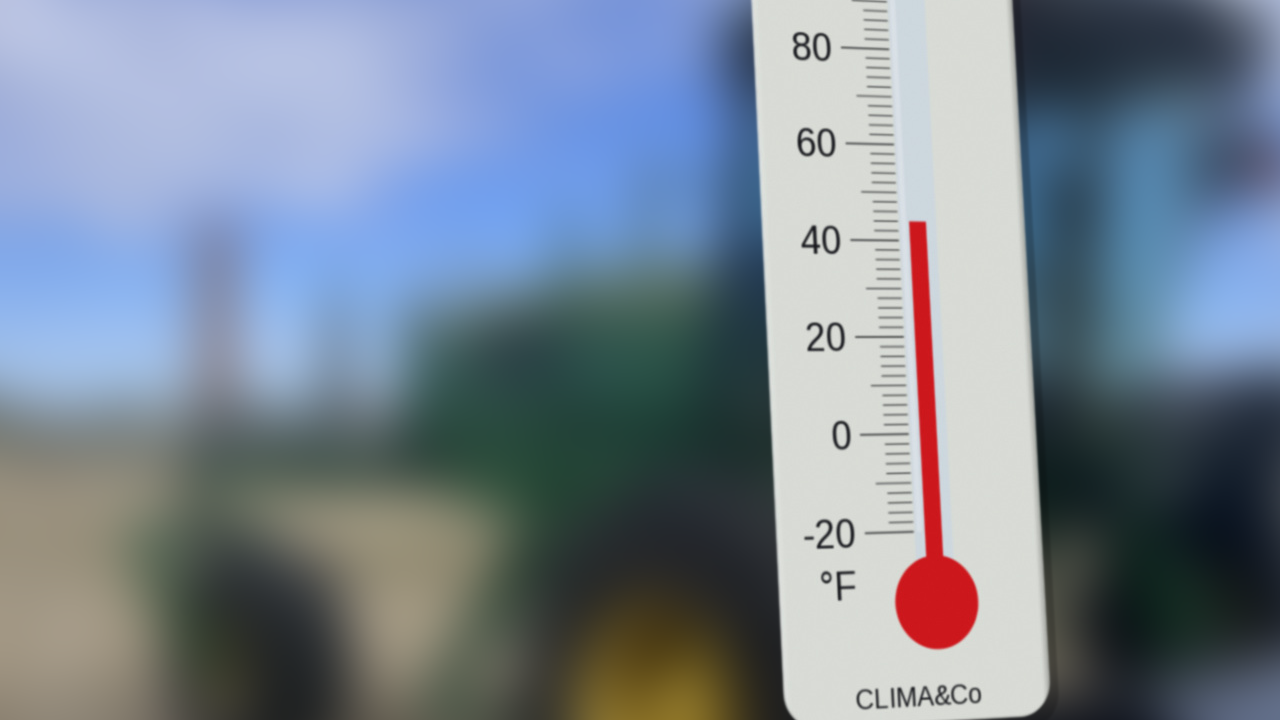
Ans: 44 °F
